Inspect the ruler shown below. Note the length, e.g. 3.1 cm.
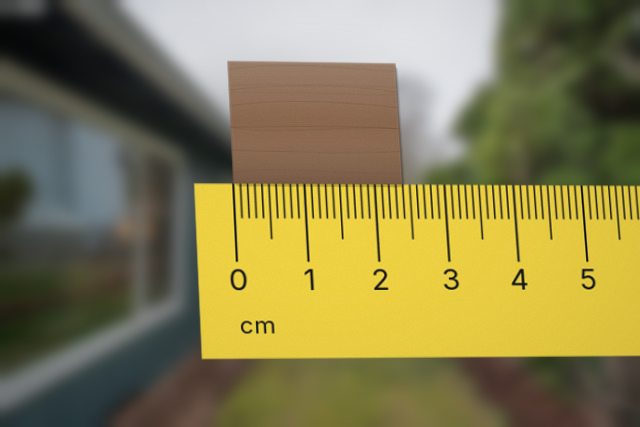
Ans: 2.4 cm
